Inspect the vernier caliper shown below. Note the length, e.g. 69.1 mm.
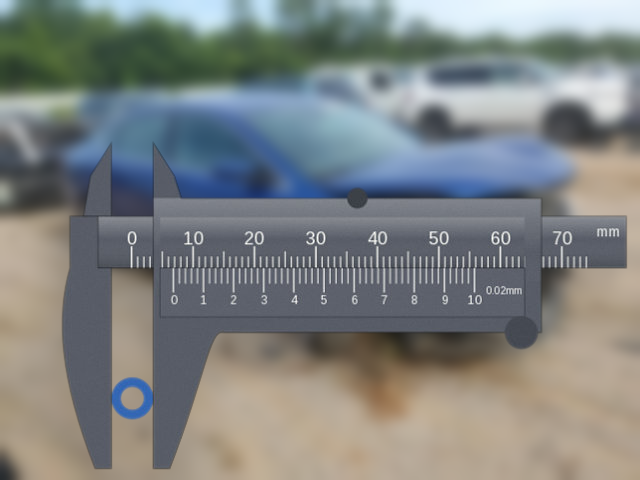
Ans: 6.8 mm
